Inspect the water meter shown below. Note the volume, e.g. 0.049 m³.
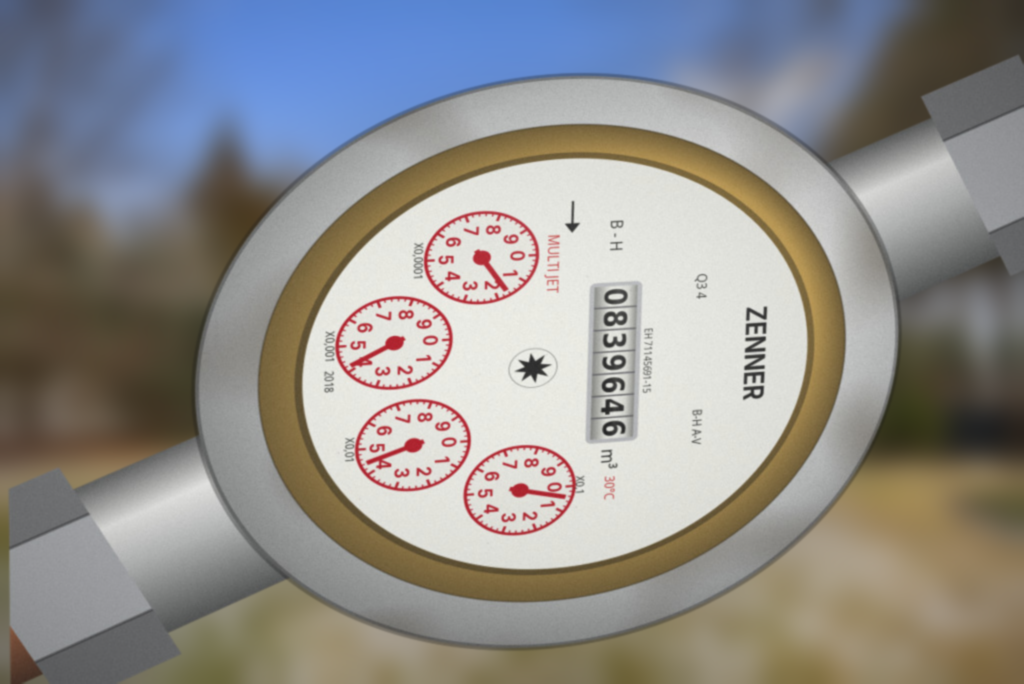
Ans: 839646.0441 m³
